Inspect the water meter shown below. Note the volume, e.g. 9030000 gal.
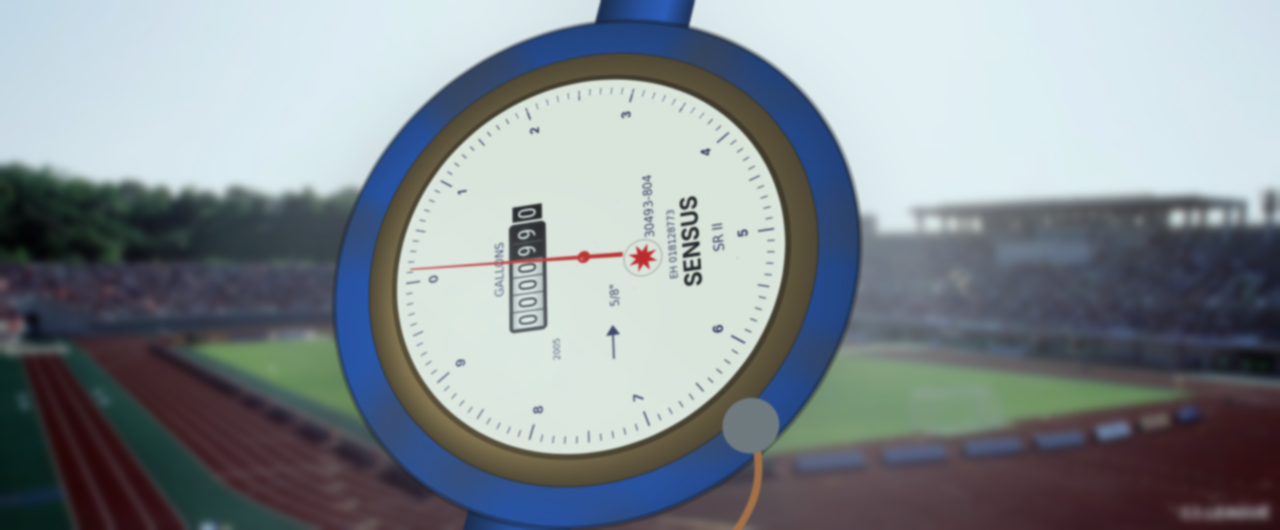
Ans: 990.1 gal
